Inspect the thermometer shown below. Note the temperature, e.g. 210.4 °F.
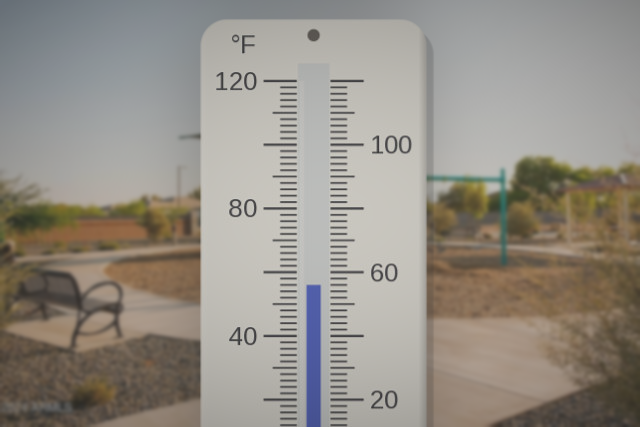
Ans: 56 °F
